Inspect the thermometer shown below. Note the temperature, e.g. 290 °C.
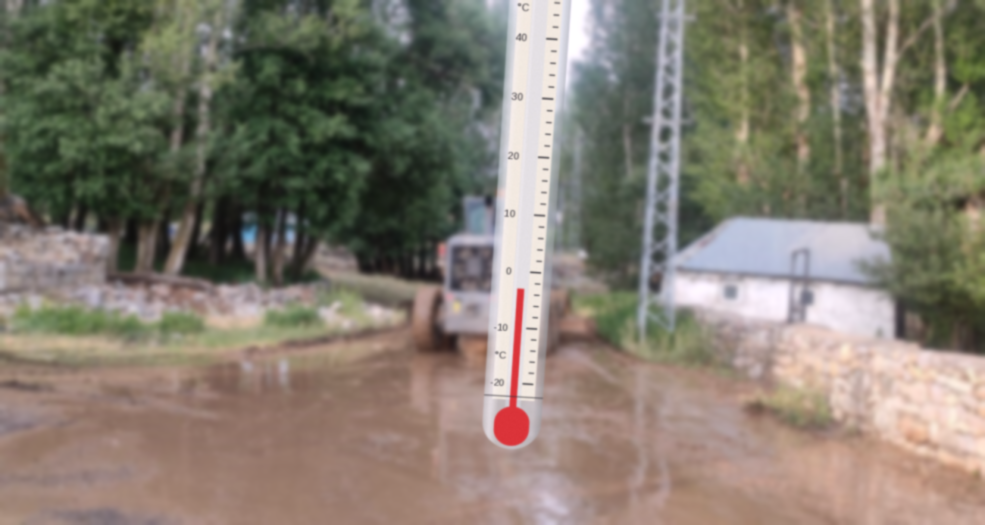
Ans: -3 °C
